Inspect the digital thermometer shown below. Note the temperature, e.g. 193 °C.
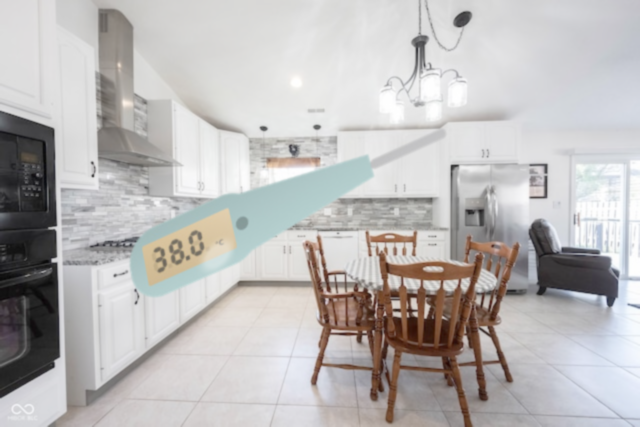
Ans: 38.0 °C
